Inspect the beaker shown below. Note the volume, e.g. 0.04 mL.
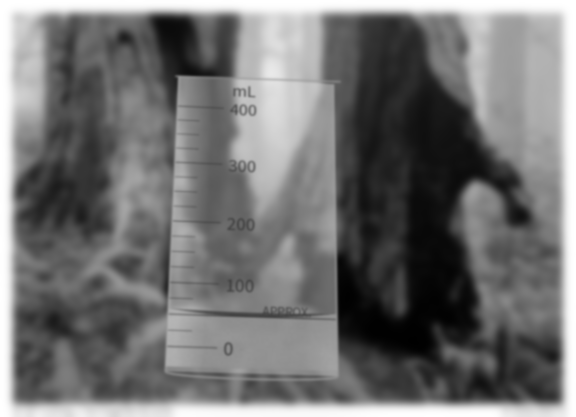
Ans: 50 mL
